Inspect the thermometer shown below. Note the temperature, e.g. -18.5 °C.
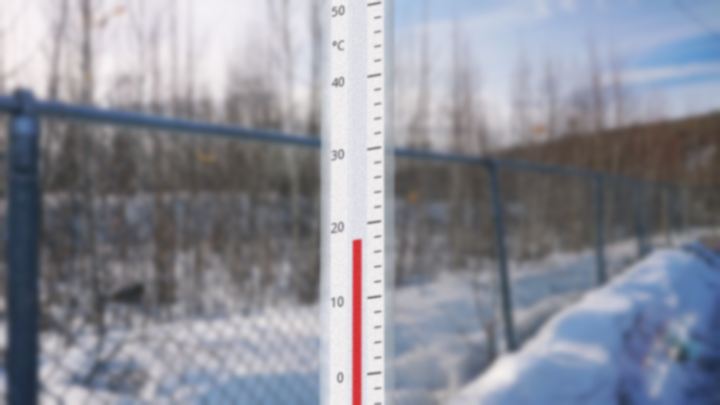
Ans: 18 °C
